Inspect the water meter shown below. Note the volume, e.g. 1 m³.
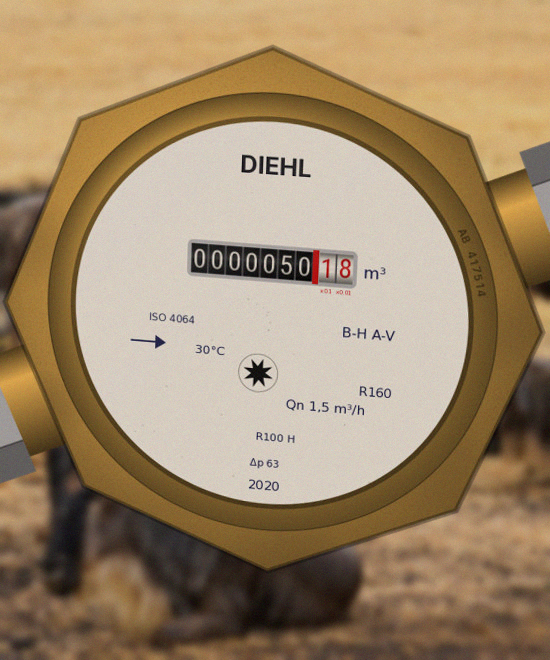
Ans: 50.18 m³
